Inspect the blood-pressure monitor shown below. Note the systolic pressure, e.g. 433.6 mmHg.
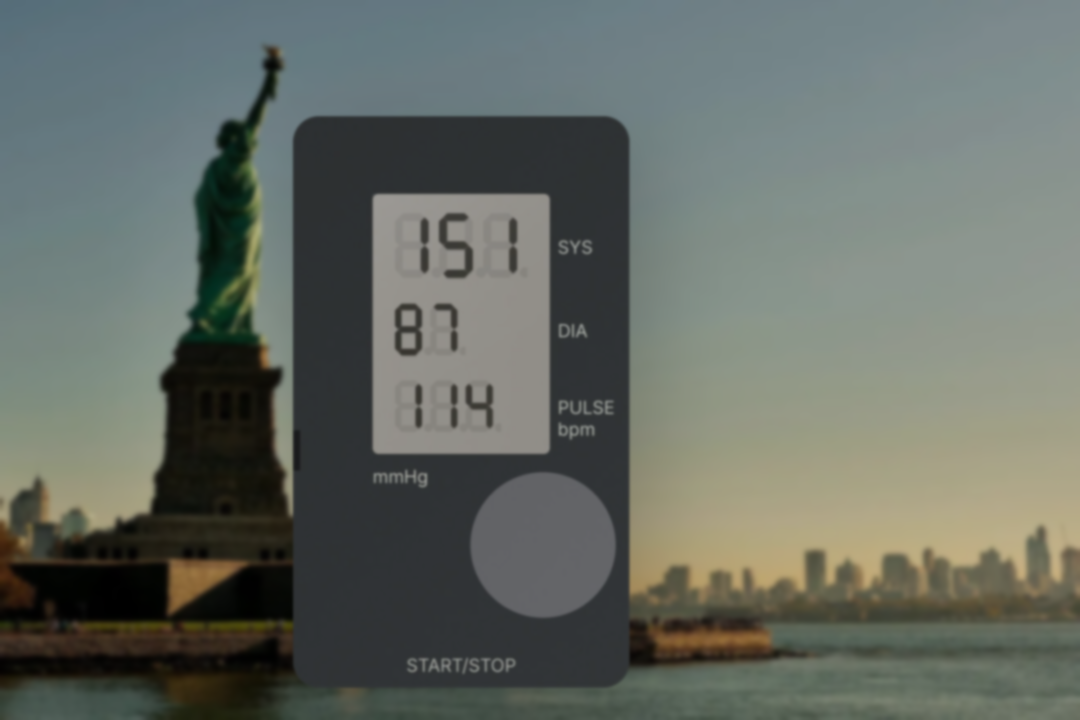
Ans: 151 mmHg
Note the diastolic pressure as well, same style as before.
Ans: 87 mmHg
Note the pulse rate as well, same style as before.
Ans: 114 bpm
